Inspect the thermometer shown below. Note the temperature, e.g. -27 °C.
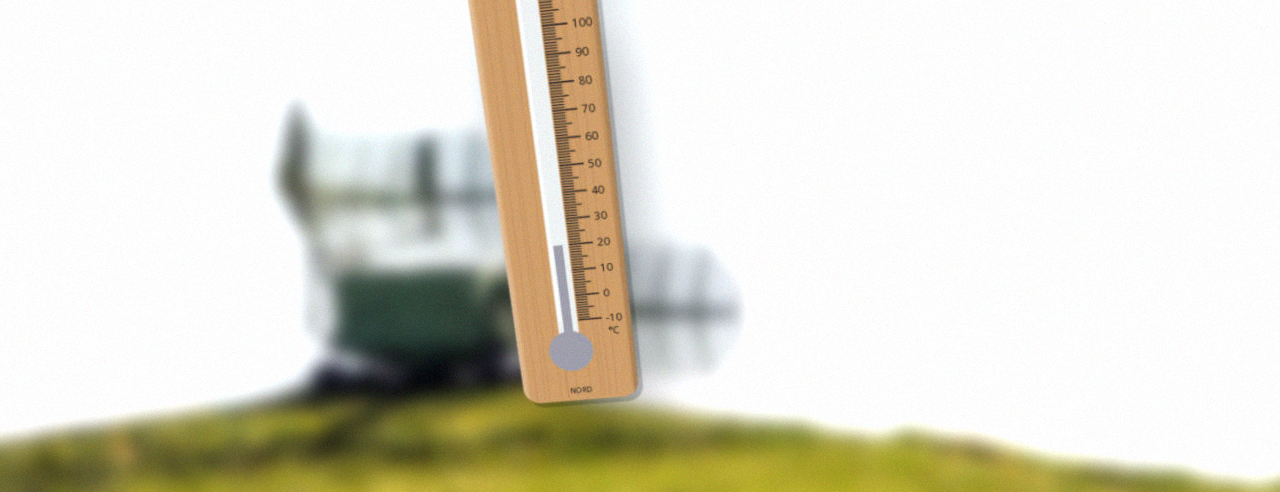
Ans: 20 °C
